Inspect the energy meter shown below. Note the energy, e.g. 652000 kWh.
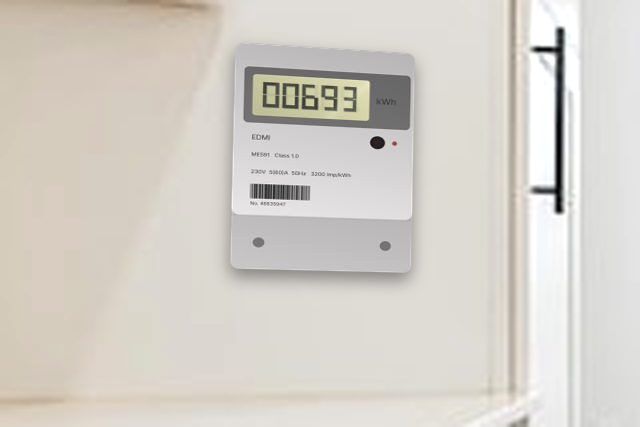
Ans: 693 kWh
